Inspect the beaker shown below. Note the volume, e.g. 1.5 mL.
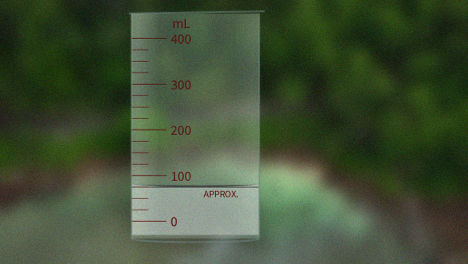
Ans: 75 mL
